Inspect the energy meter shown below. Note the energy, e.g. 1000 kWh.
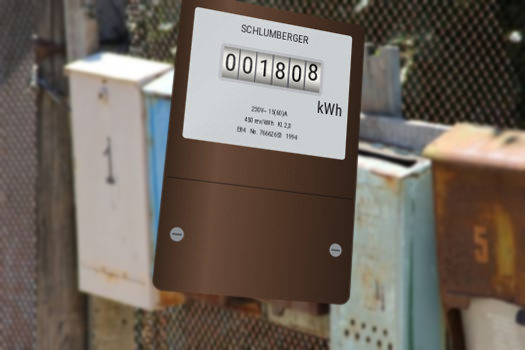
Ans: 1808 kWh
